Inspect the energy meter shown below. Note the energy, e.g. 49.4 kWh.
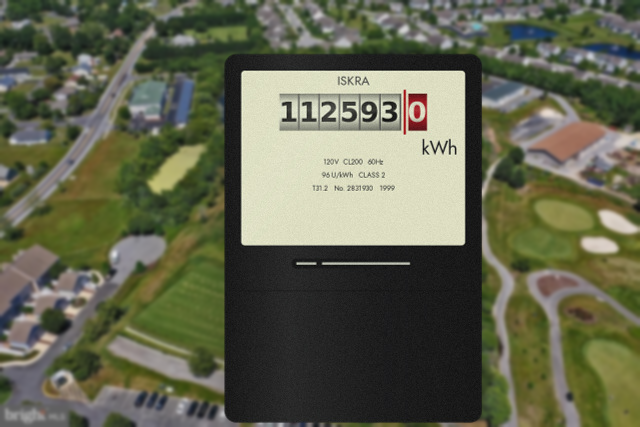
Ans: 112593.0 kWh
